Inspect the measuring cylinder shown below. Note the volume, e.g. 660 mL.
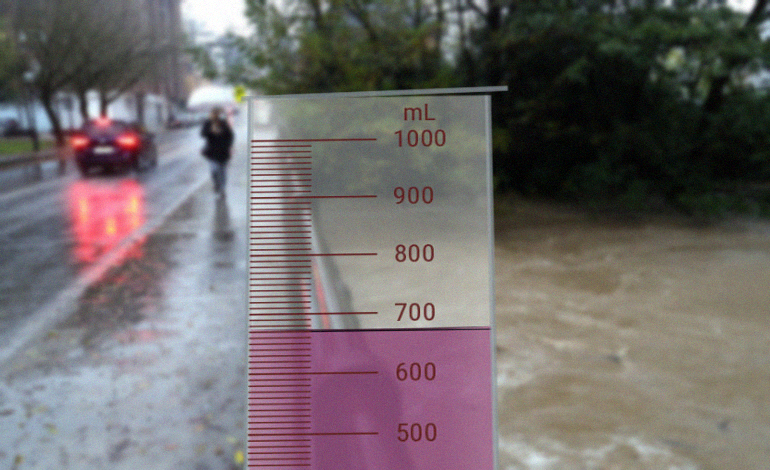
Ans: 670 mL
